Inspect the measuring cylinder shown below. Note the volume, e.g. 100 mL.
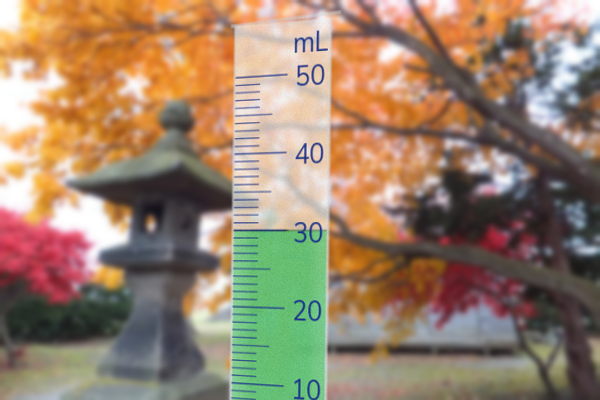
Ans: 30 mL
